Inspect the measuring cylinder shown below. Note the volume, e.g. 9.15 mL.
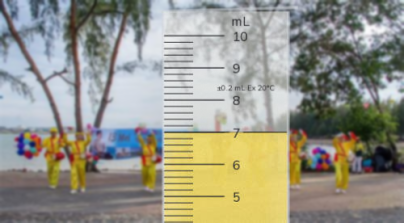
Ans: 7 mL
